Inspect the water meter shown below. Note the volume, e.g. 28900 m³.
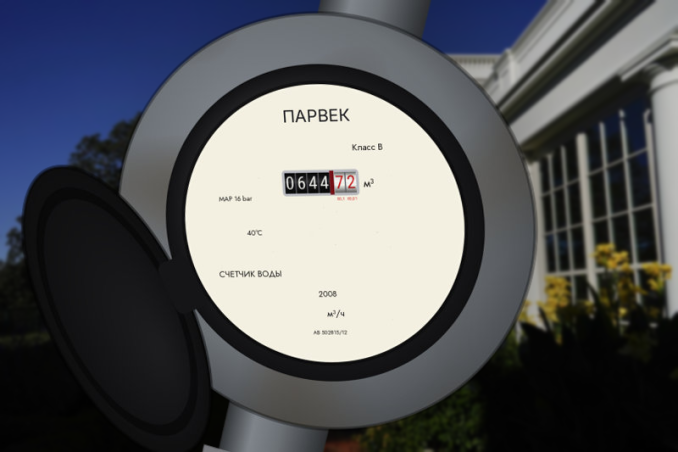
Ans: 644.72 m³
